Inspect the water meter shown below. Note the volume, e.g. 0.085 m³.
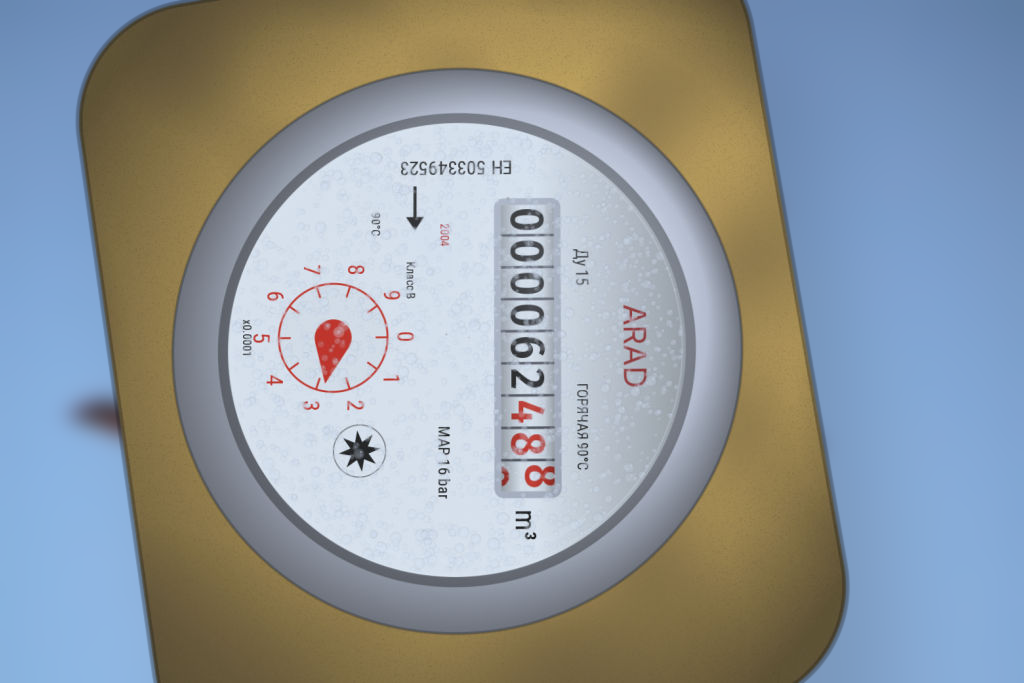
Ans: 62.4882 m³
